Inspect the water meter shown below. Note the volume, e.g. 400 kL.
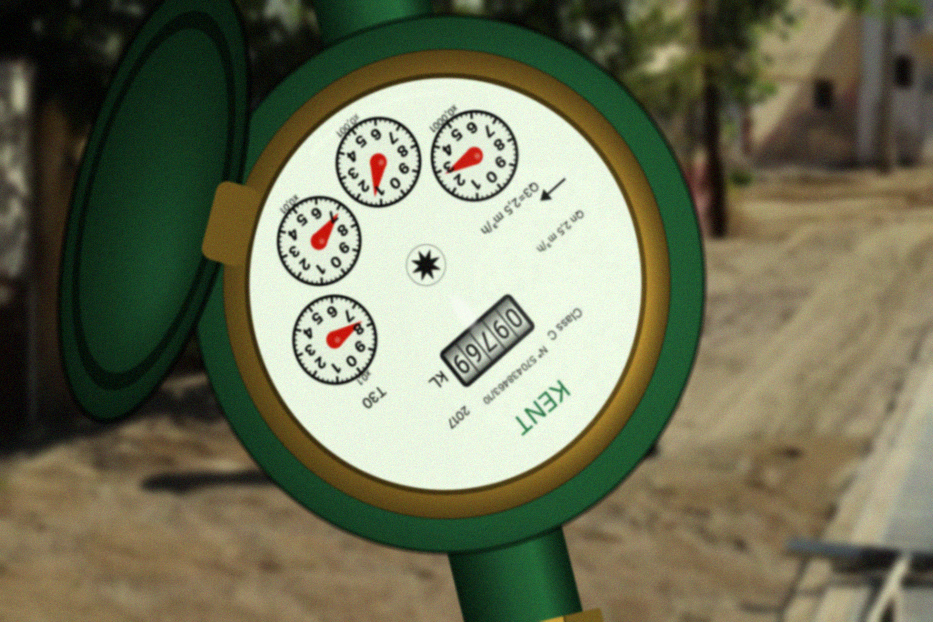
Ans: 9769.7712 kL
